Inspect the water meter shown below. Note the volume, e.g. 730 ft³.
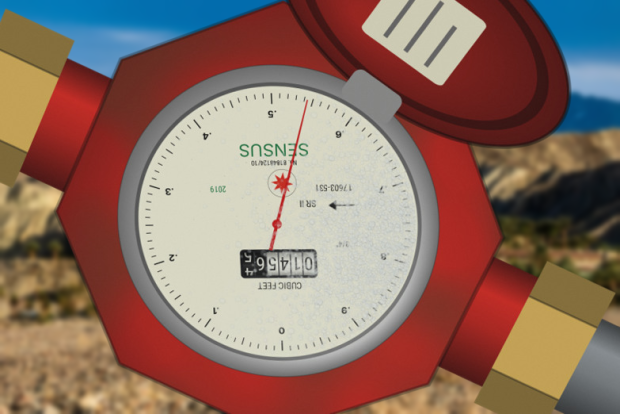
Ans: 14564.54 ft³
